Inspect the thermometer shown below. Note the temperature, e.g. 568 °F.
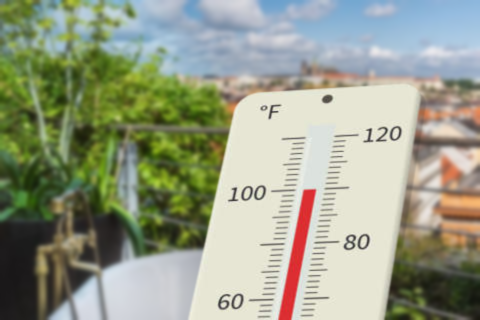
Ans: 100 °F
